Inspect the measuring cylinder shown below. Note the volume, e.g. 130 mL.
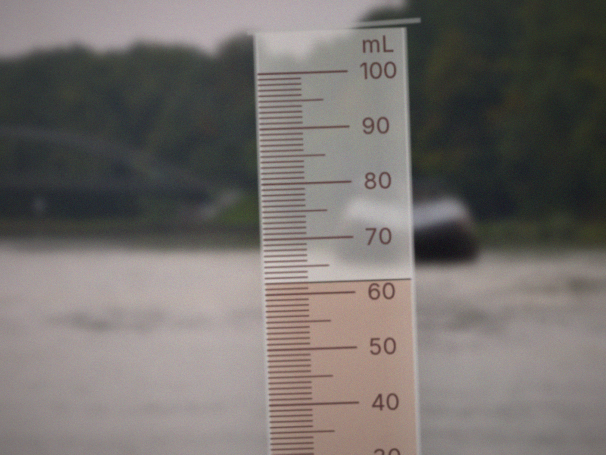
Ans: 62 mL
